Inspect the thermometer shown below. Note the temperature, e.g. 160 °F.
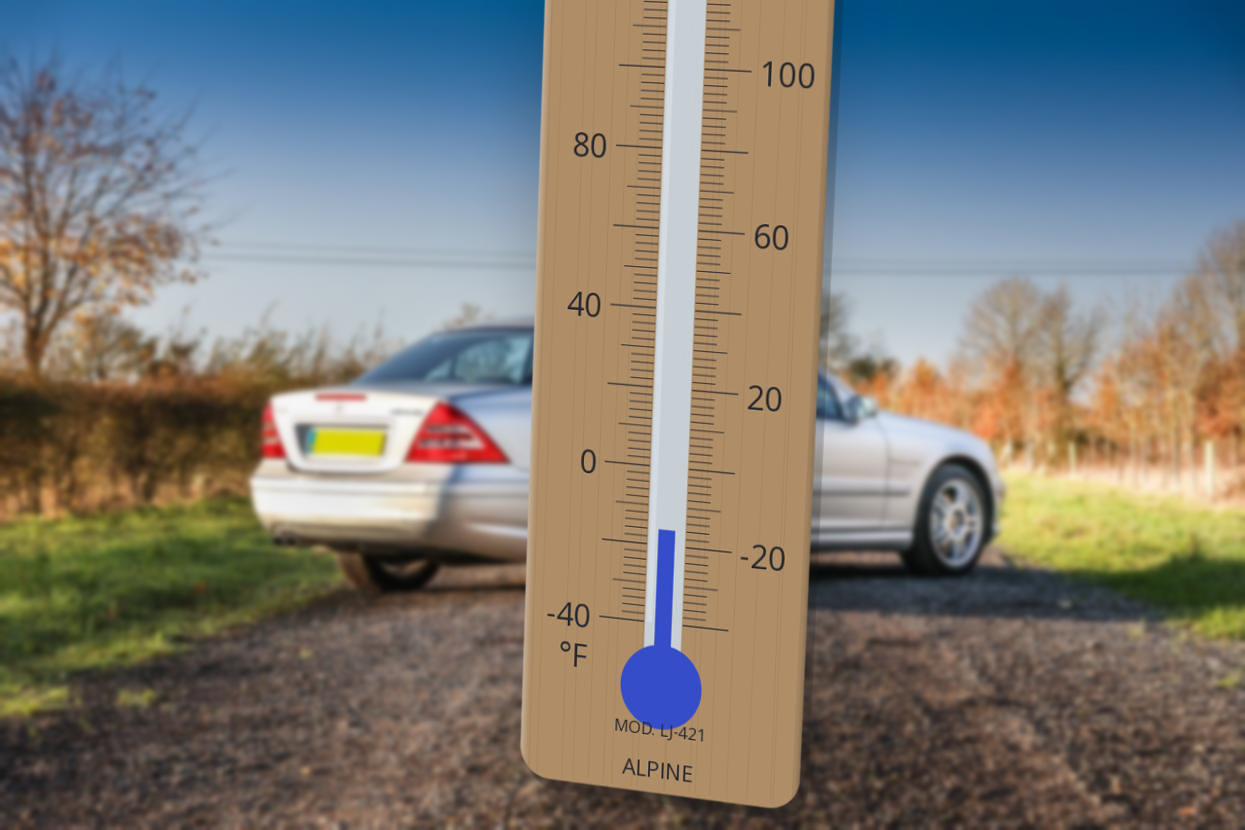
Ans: -16 °F
